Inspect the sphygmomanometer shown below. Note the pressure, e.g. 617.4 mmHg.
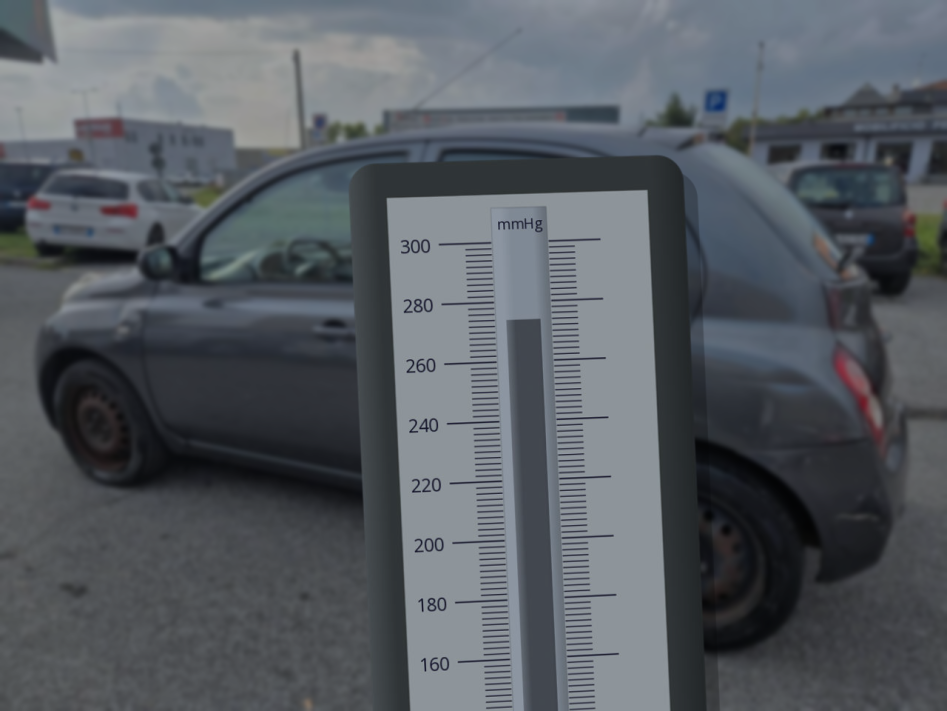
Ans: 274 mmHg
